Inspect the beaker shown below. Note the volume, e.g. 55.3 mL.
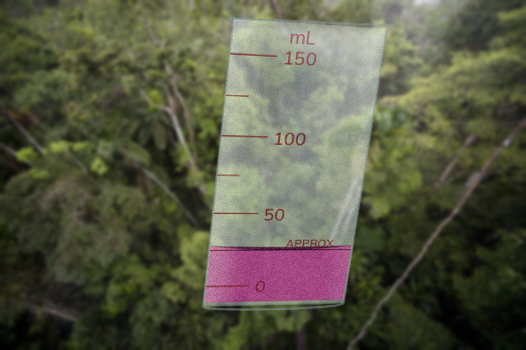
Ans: 25 mL
